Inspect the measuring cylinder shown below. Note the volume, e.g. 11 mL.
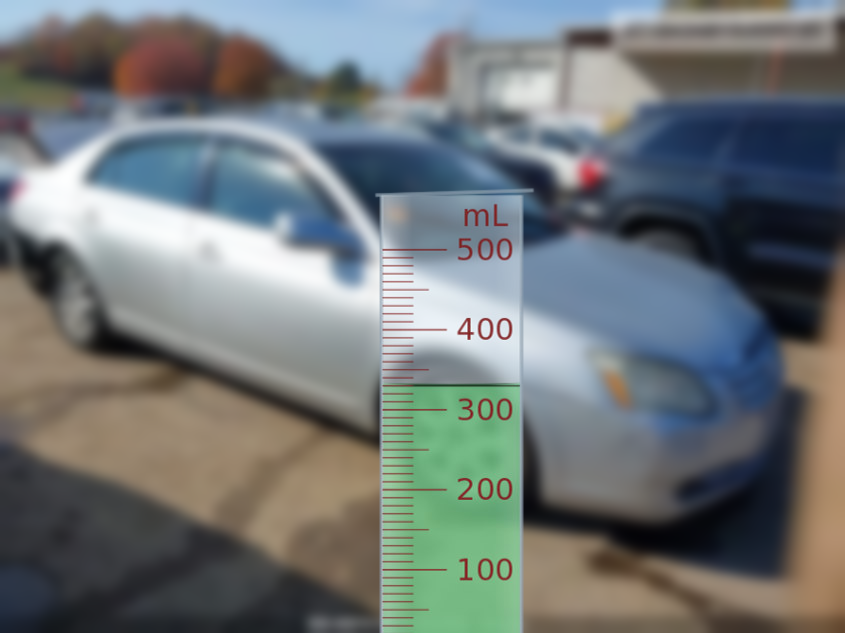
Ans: 330 mL
